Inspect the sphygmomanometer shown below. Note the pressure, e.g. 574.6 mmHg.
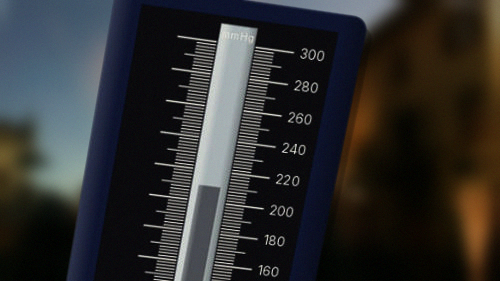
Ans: 210 mmHg
